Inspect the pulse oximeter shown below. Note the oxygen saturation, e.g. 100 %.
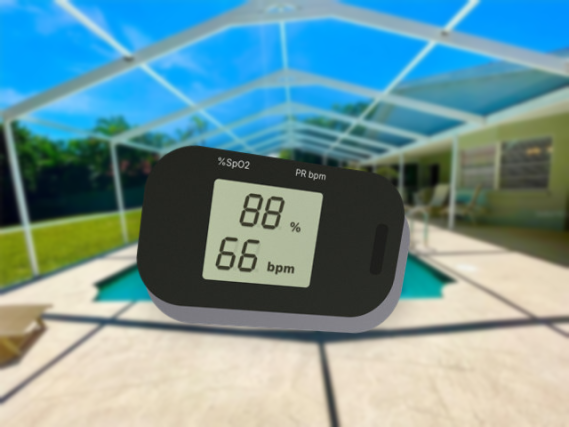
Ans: 88 %
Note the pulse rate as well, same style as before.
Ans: 66 bpm
